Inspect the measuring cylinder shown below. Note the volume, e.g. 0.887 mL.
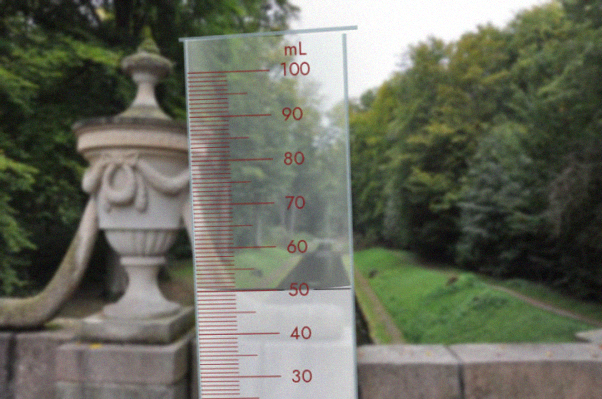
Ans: 50 mL
